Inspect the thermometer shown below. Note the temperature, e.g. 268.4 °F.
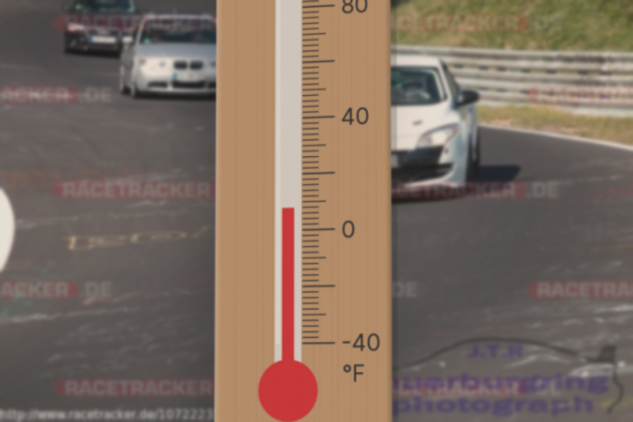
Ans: 8 °F
